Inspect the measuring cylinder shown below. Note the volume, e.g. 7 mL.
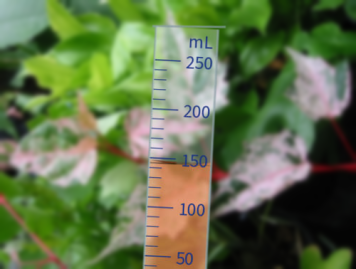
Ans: 145 mL
